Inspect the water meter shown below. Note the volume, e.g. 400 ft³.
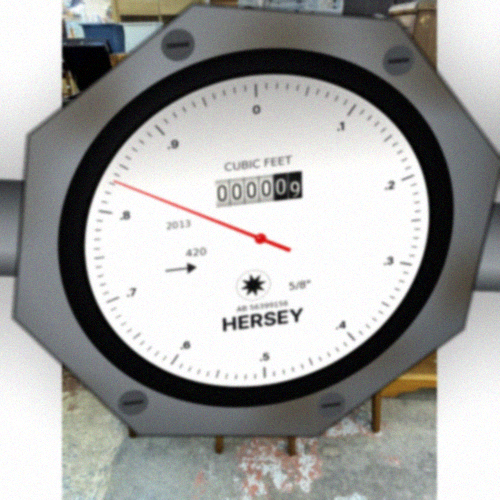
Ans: 8.83 ft³
